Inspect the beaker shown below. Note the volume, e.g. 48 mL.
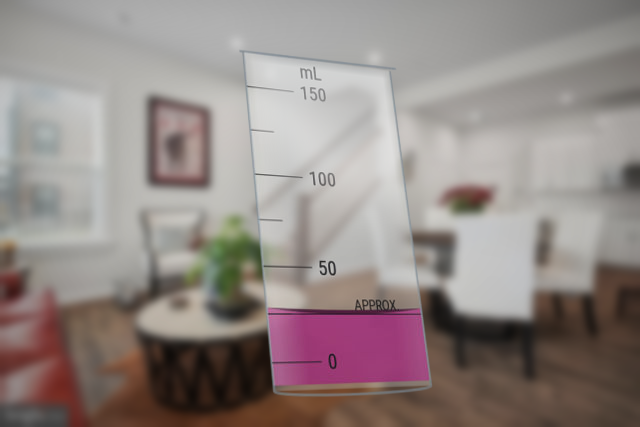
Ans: 25 mL
